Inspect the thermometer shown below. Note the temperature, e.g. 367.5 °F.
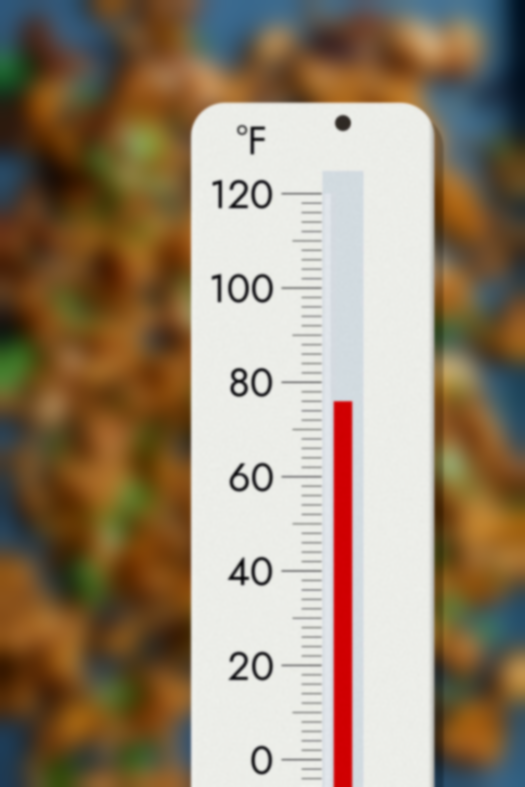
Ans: 76 °F
